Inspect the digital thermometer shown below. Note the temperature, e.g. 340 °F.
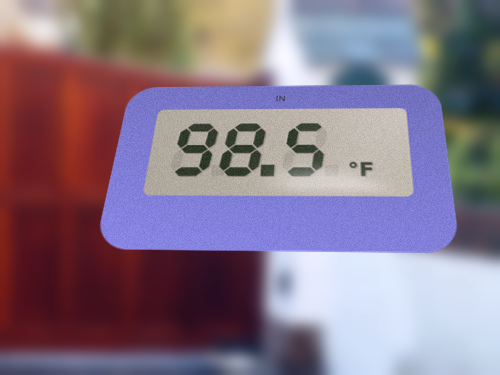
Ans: 98.5 °F
